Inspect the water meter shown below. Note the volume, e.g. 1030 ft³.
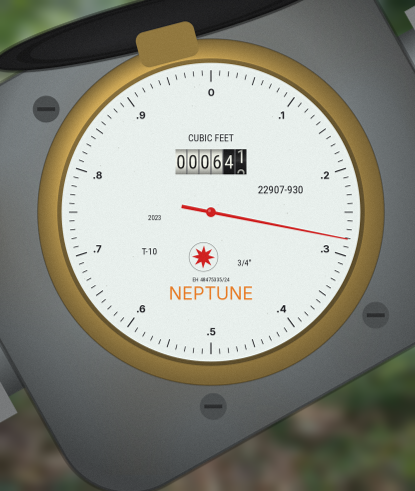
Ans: 641.28 ft³
